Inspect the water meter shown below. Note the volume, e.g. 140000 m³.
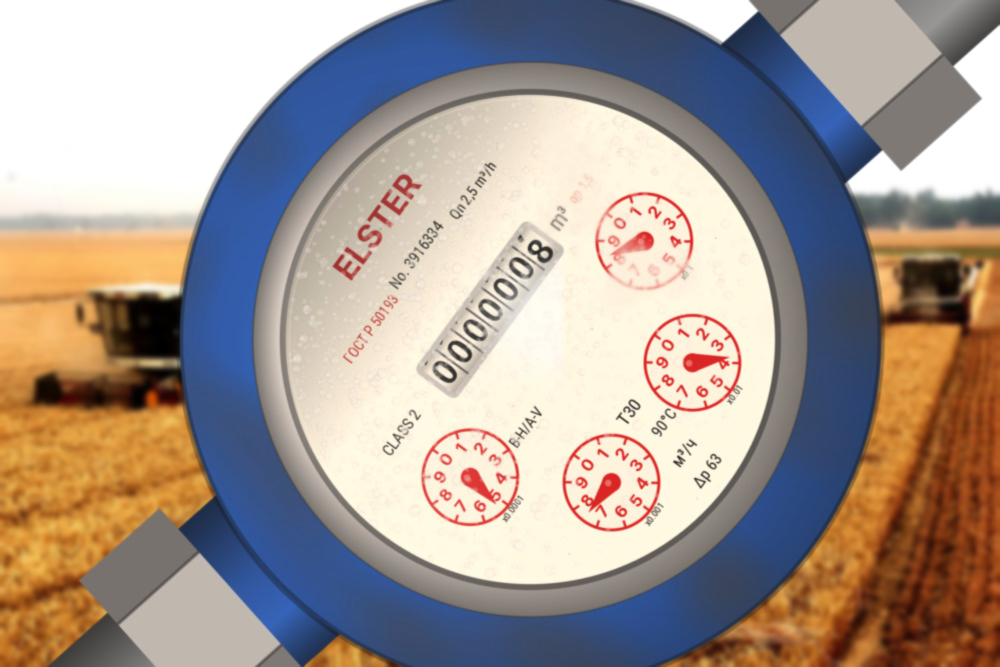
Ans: 7.8375 m³
